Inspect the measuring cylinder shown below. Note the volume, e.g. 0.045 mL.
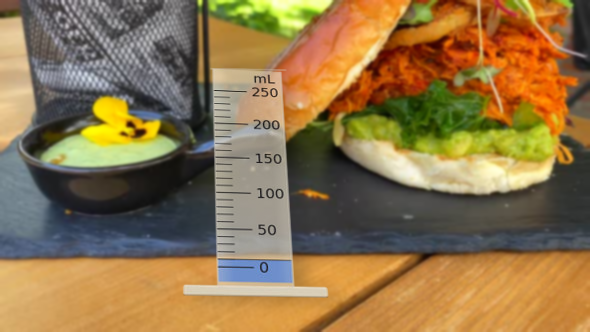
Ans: 10 mL
